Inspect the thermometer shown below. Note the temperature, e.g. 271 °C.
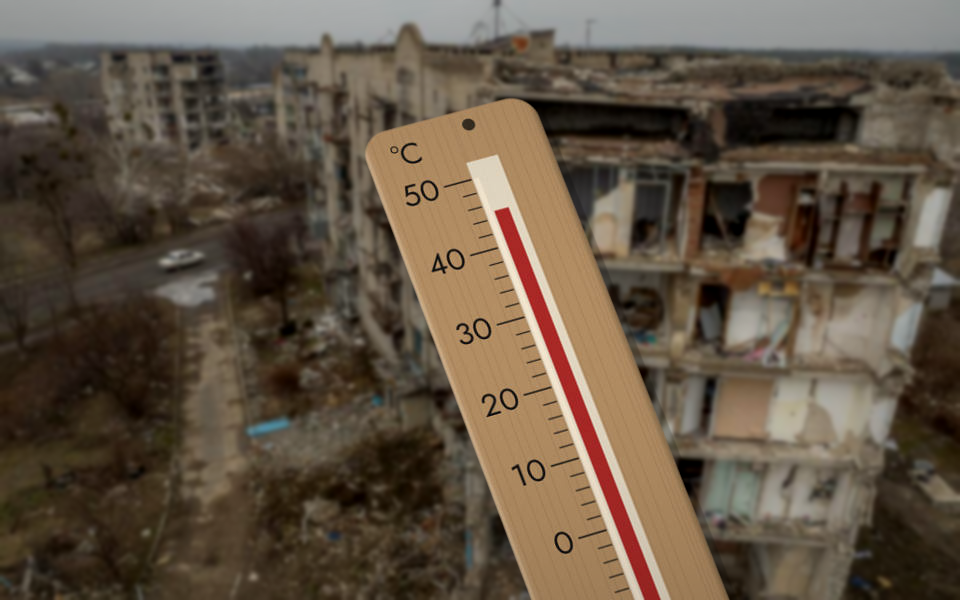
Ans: 45 °C
